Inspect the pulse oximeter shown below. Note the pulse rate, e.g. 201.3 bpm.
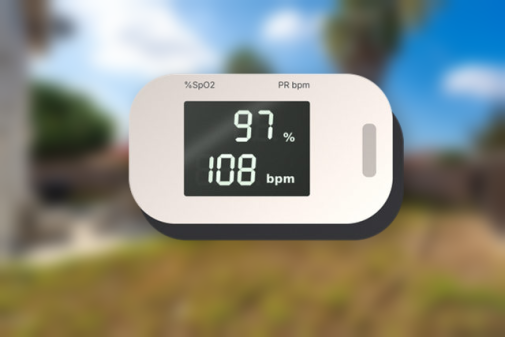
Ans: 108 bpm
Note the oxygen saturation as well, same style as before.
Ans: 97 %
